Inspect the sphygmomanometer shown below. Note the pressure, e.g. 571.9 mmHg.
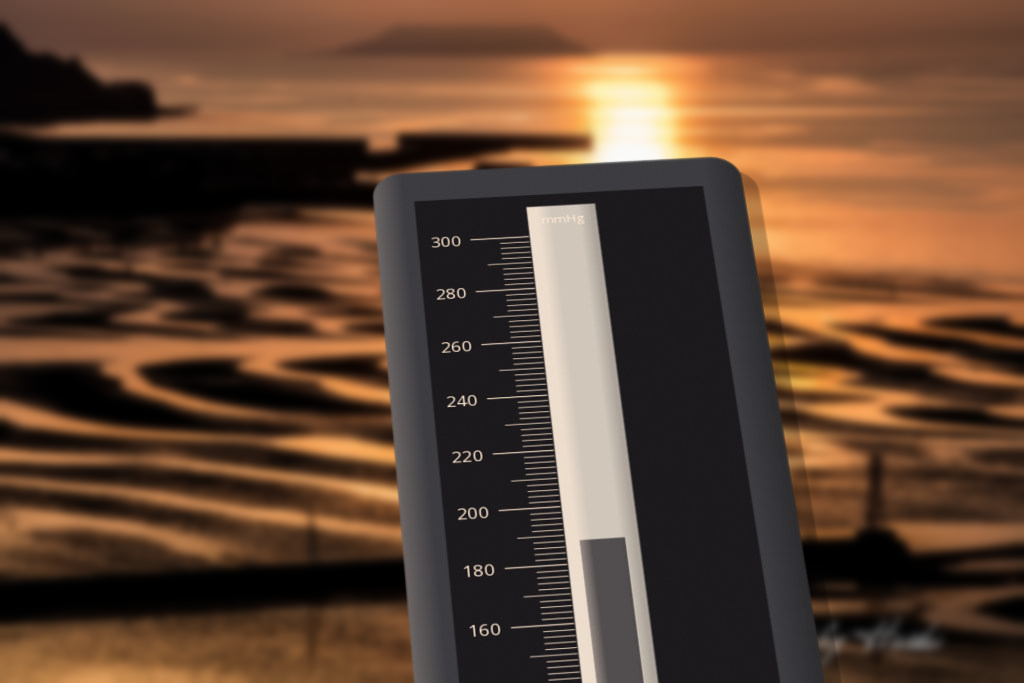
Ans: 188 mmHg
